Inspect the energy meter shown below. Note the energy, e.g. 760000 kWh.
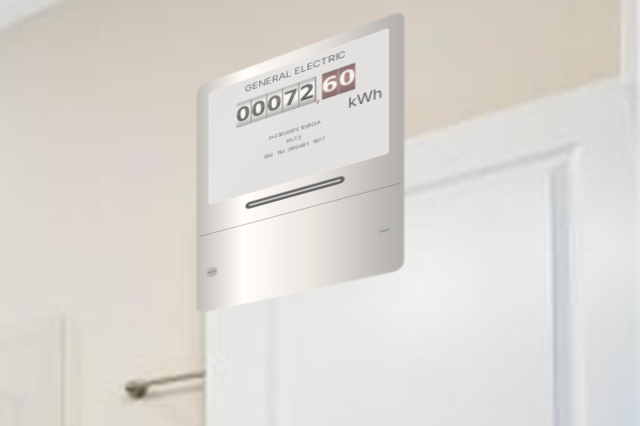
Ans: 72.60 kWh
